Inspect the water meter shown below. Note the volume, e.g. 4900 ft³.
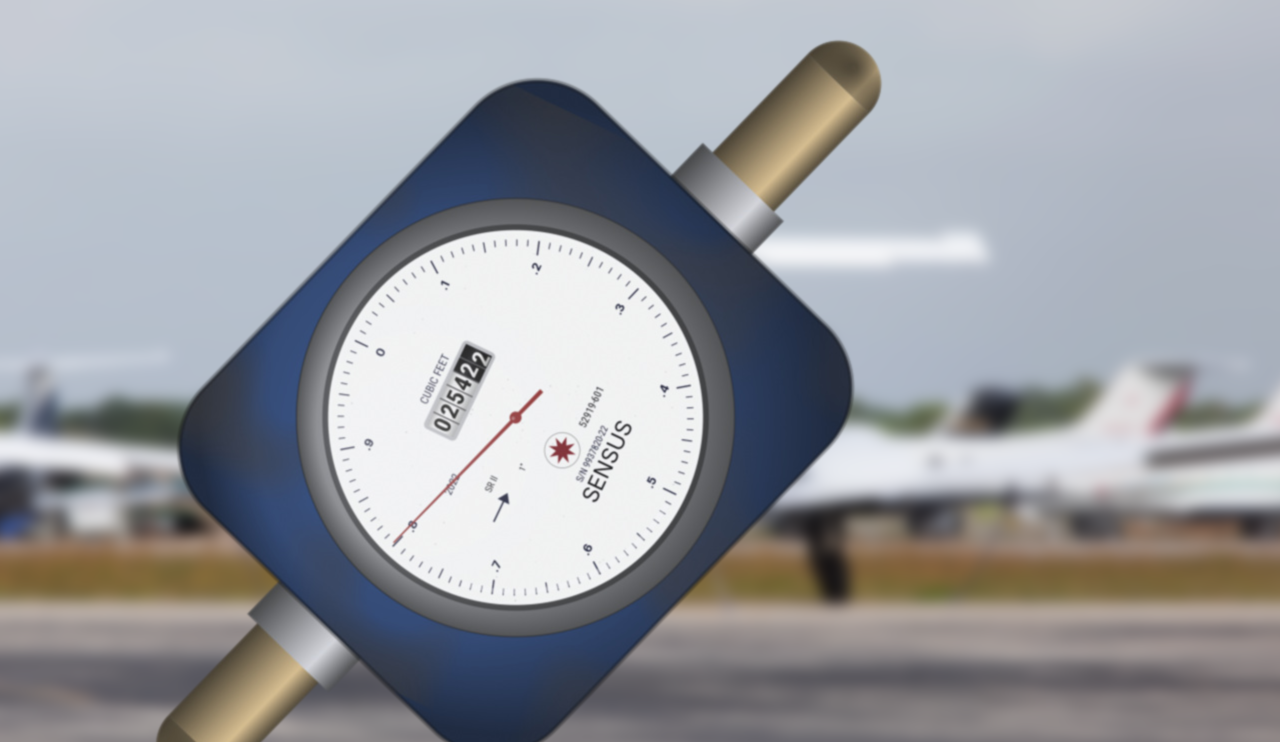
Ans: 25421.80 ft³
